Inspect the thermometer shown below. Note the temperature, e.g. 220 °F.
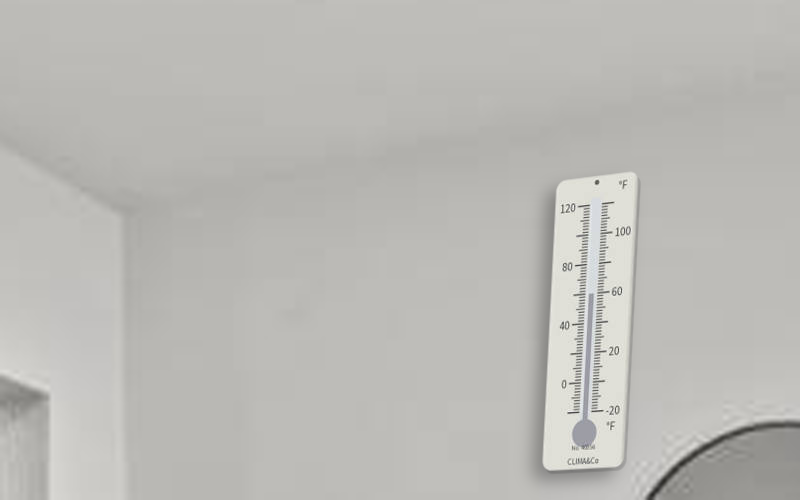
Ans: 60 °F
